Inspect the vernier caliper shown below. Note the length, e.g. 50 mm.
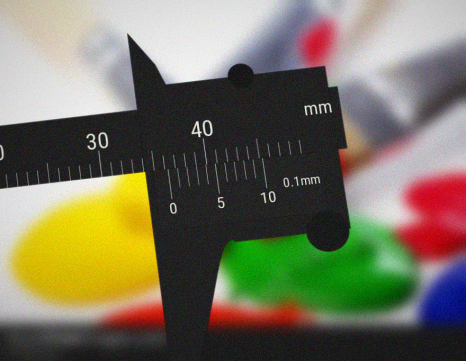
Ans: 36.3 mm
